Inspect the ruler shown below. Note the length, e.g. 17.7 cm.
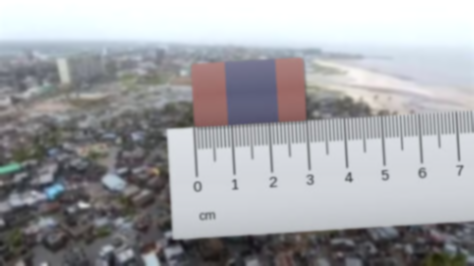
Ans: 3 cm
